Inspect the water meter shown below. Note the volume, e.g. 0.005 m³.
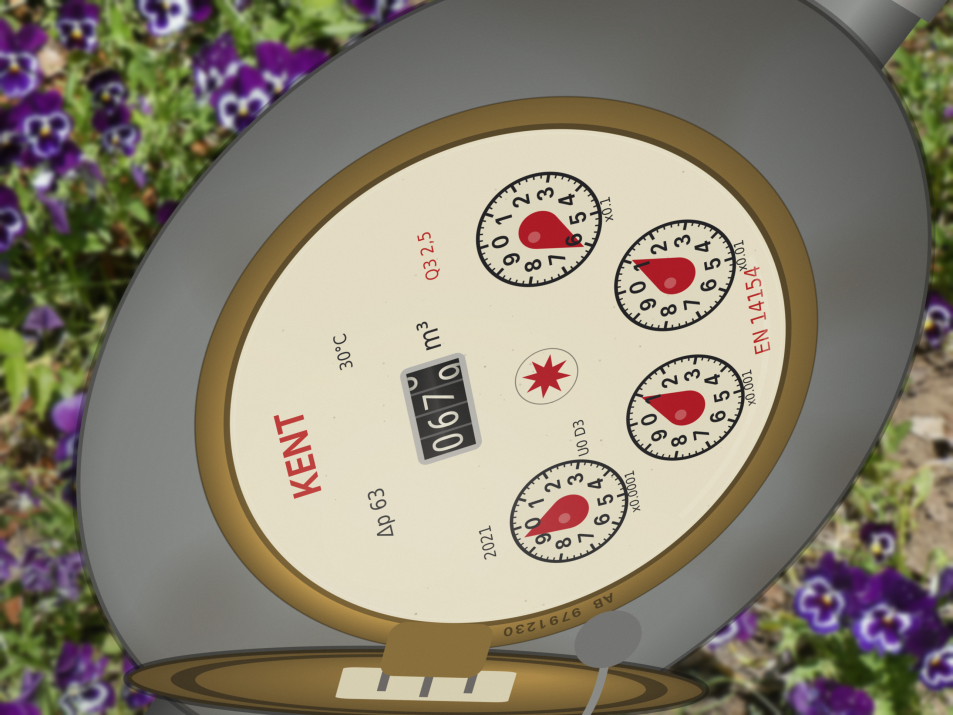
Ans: 678.6109 m³
